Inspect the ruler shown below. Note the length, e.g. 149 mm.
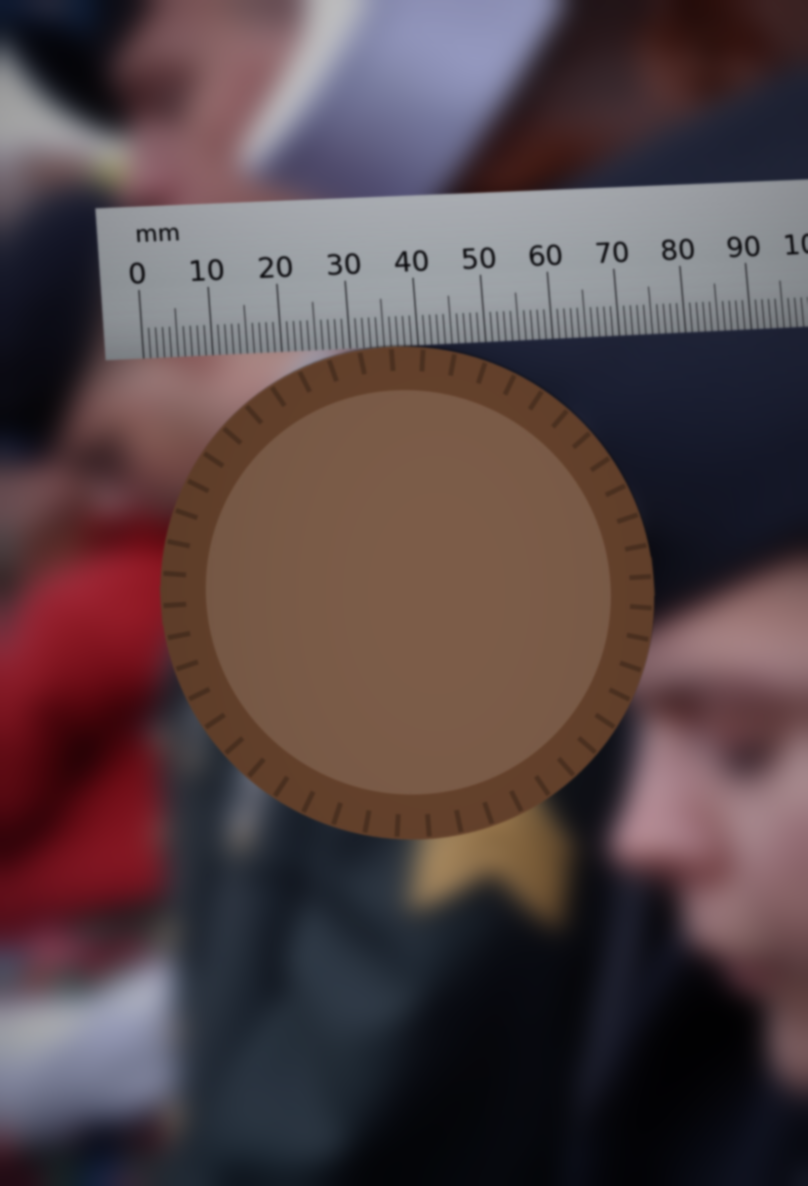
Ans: 72 mm
